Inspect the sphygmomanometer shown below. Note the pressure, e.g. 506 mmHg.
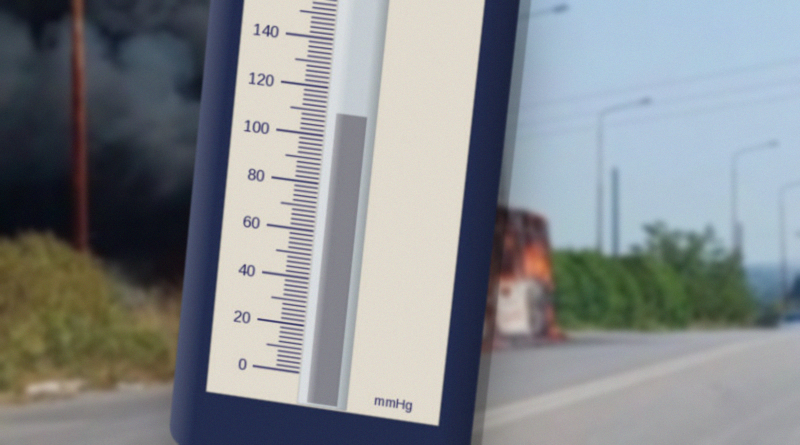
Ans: 110 mmHg
